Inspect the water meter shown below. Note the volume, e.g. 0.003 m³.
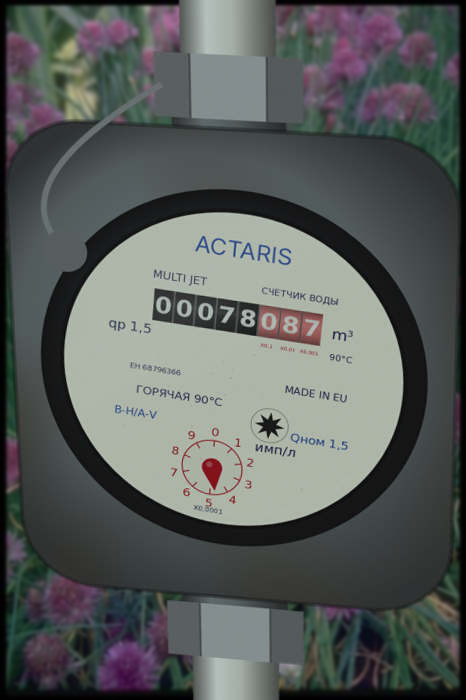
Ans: 78.0874 m³
